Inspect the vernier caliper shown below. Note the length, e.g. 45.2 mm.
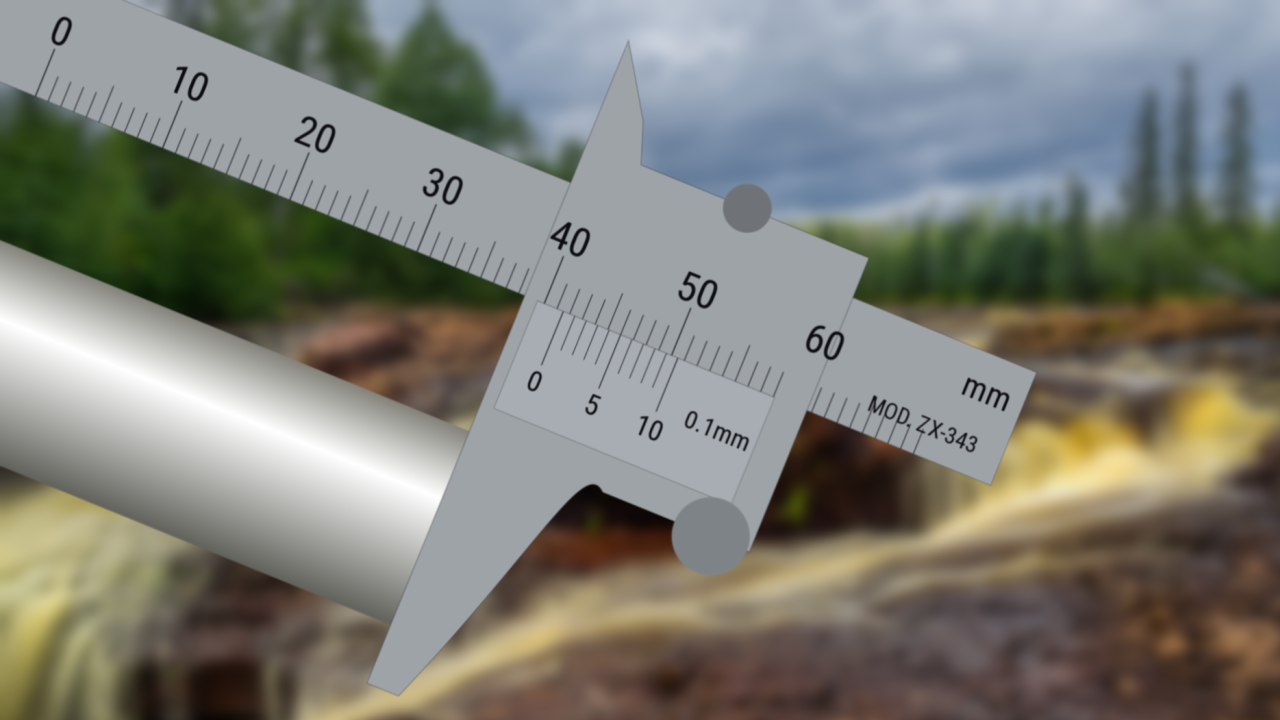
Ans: 41.5 mm
